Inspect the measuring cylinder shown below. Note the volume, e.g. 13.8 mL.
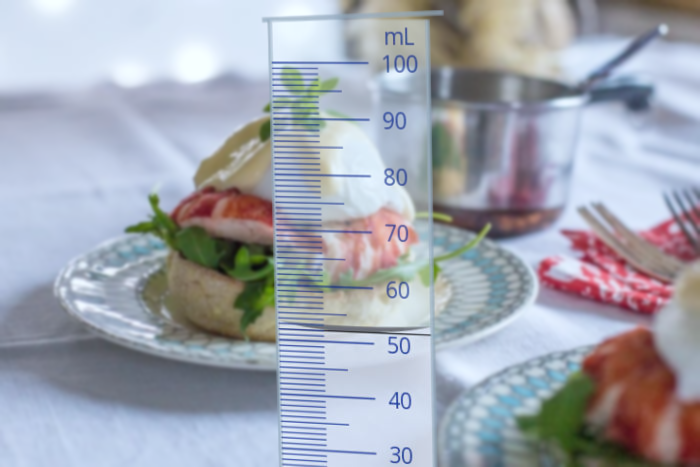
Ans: 52 mL
